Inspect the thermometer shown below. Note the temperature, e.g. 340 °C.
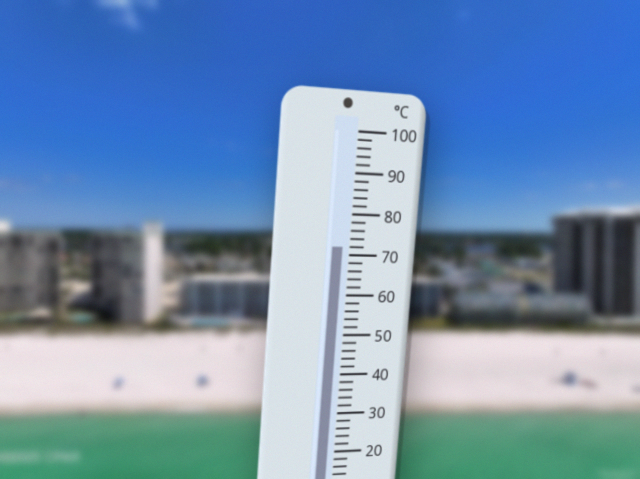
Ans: 72 °C
